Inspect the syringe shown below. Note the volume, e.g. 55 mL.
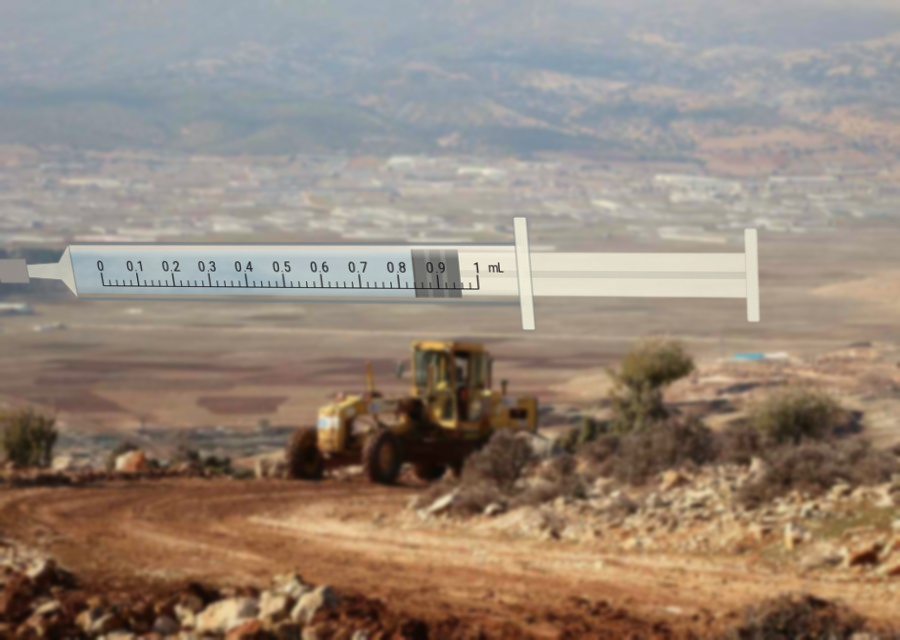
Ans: 0.84 mL
